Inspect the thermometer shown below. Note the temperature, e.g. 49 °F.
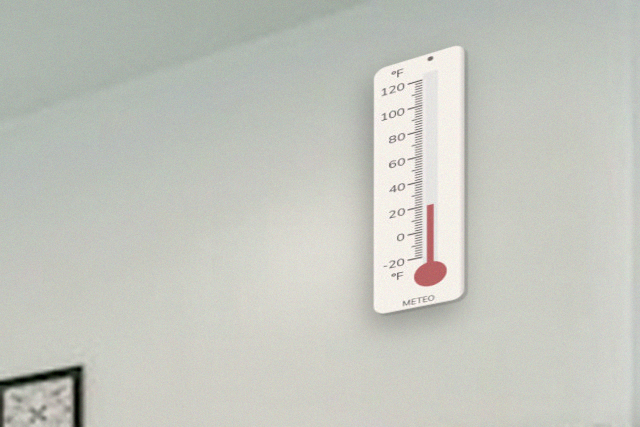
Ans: 20 °F
